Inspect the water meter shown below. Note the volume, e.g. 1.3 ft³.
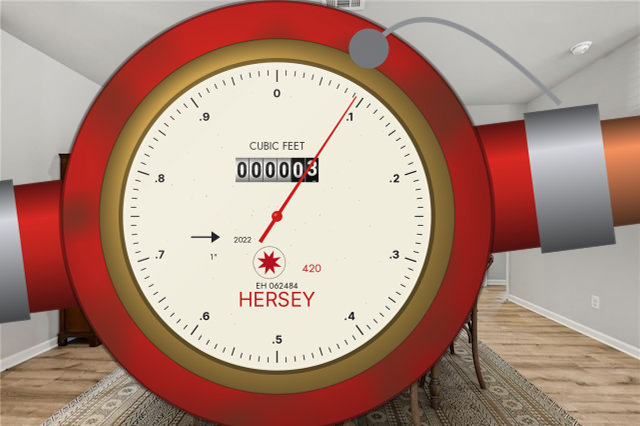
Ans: 3.09 ft³
